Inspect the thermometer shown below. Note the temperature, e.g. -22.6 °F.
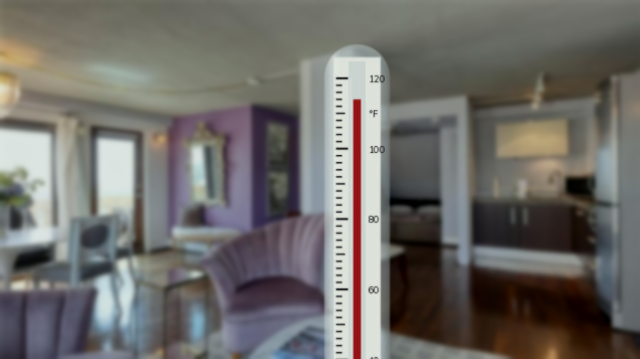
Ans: 114 °F
